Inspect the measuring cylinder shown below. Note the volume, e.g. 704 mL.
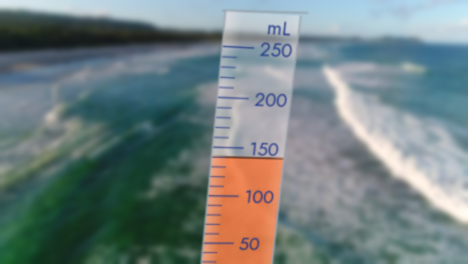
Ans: 140 mL
